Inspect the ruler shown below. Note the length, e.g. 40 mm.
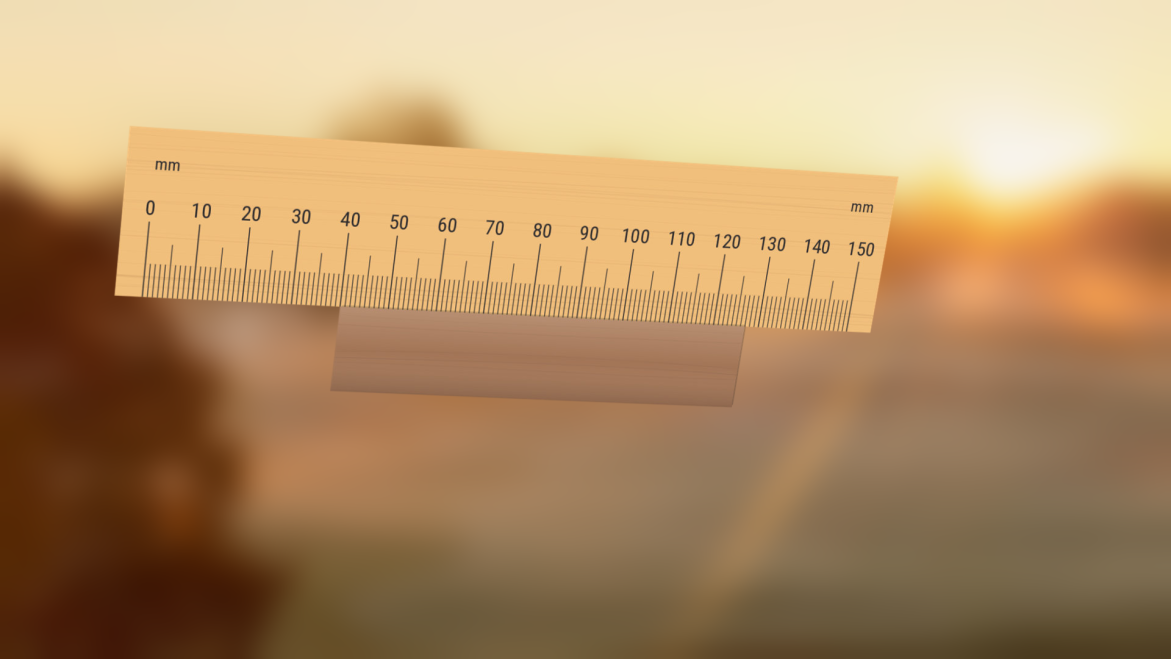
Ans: 87 mm
